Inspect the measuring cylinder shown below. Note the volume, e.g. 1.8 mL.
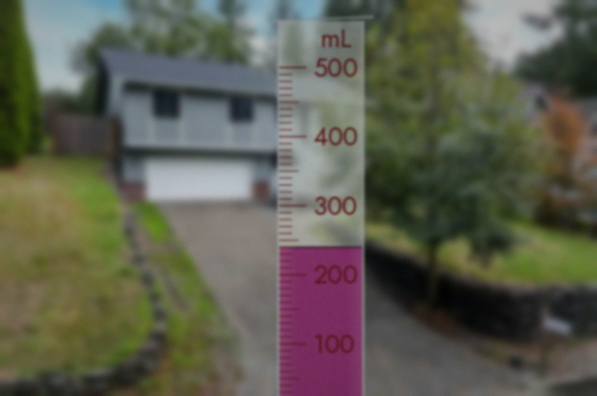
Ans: 240 mL
